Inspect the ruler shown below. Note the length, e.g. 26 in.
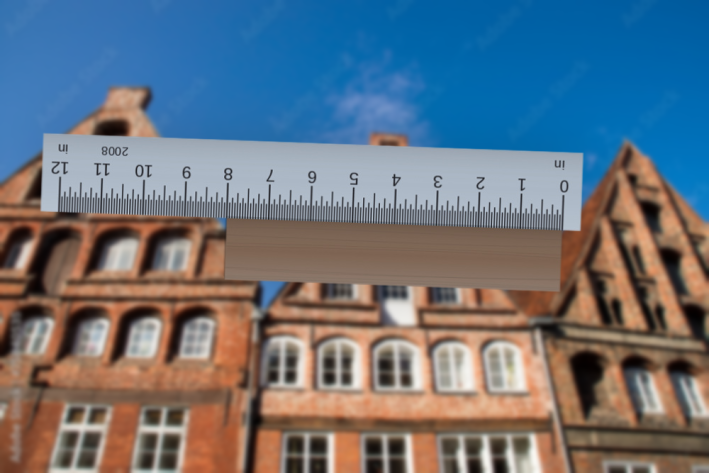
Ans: 8 in
